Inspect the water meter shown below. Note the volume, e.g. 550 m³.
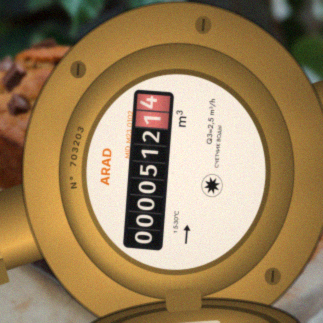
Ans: 512.14 m³
